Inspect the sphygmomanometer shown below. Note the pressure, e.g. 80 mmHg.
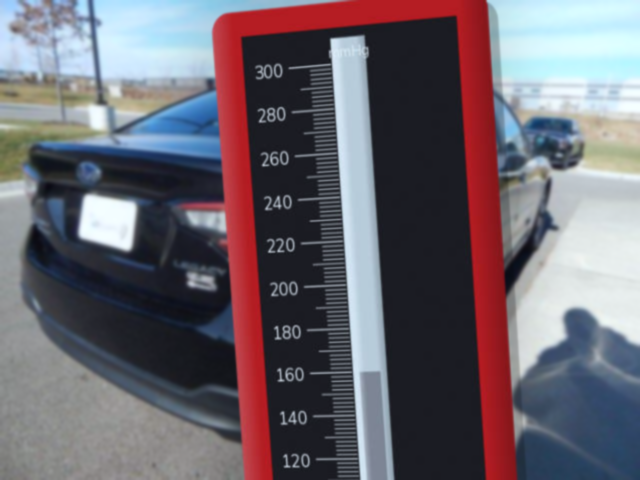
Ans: 160 mmHg
